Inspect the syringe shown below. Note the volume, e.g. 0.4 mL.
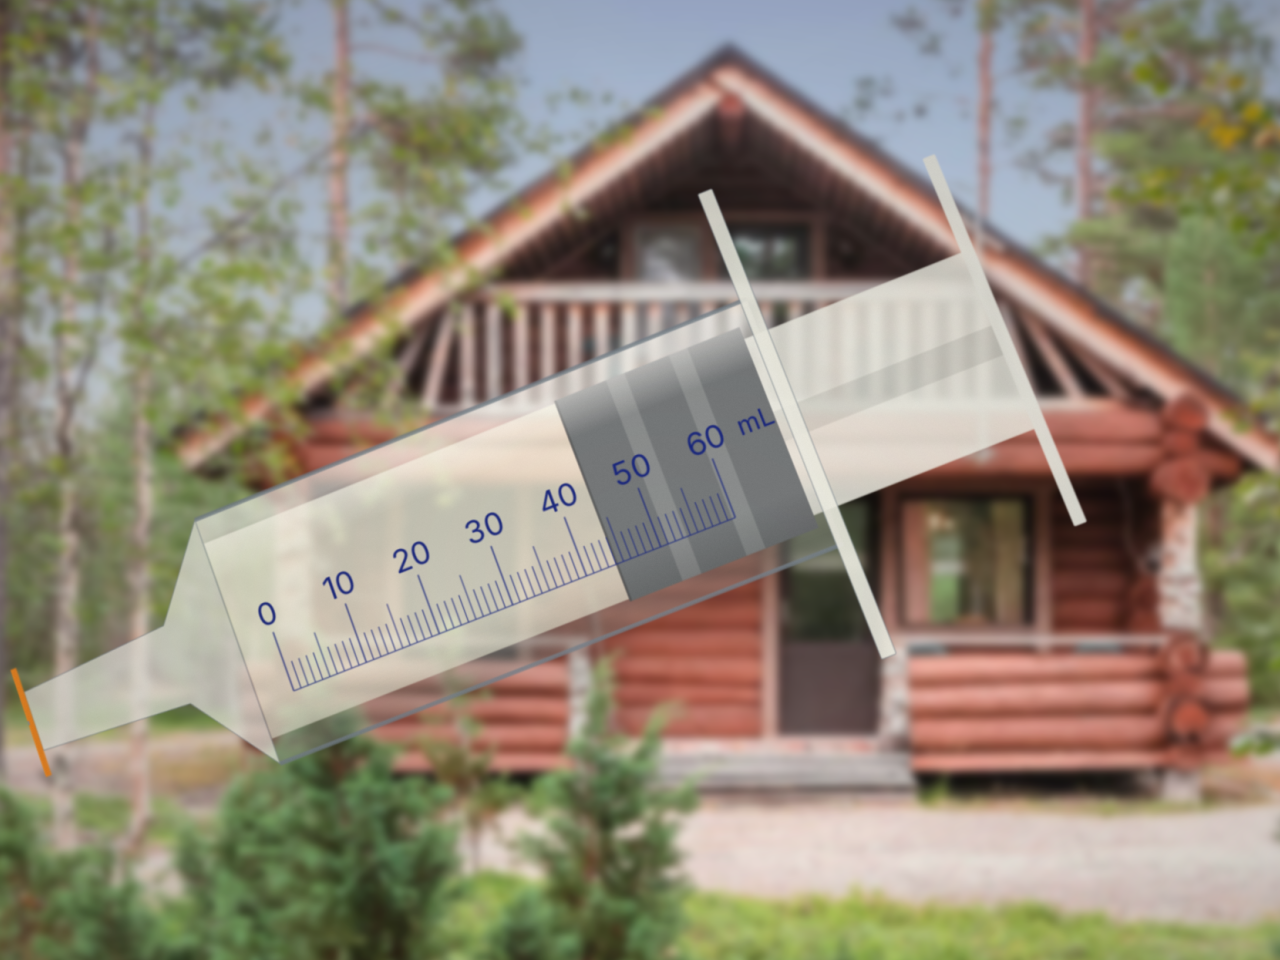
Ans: 44 mL
